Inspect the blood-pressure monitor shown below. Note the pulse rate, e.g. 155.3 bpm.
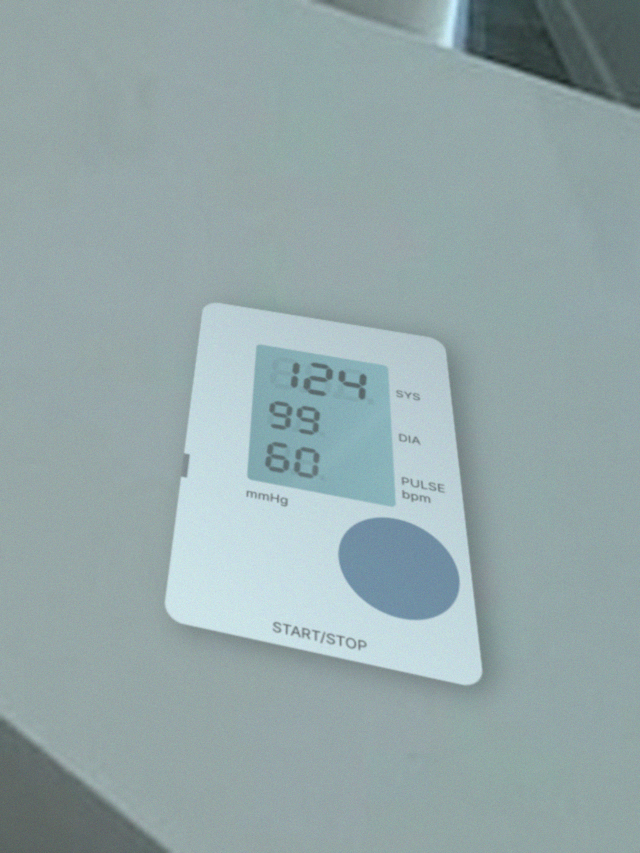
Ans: 60 bpm
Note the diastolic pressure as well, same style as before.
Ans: 99 mmHg
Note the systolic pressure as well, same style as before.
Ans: 124 mmHg
